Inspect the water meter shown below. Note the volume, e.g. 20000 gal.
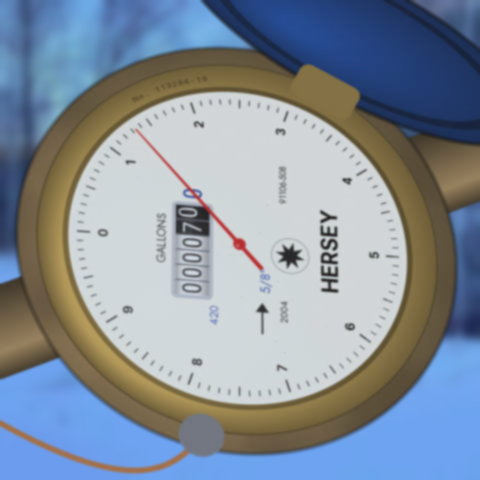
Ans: 701.3 gal
